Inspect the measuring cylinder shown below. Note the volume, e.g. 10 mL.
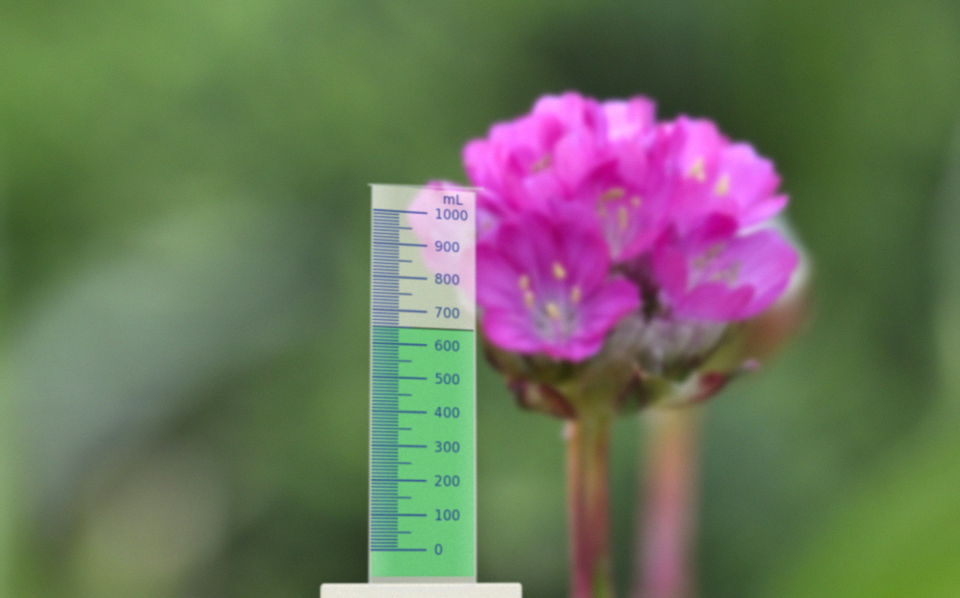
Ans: 650 mL
